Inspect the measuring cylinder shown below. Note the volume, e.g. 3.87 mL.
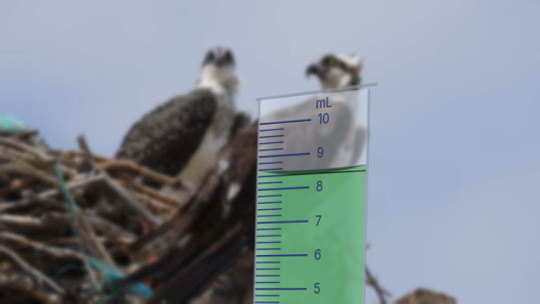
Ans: 8.4 mL
